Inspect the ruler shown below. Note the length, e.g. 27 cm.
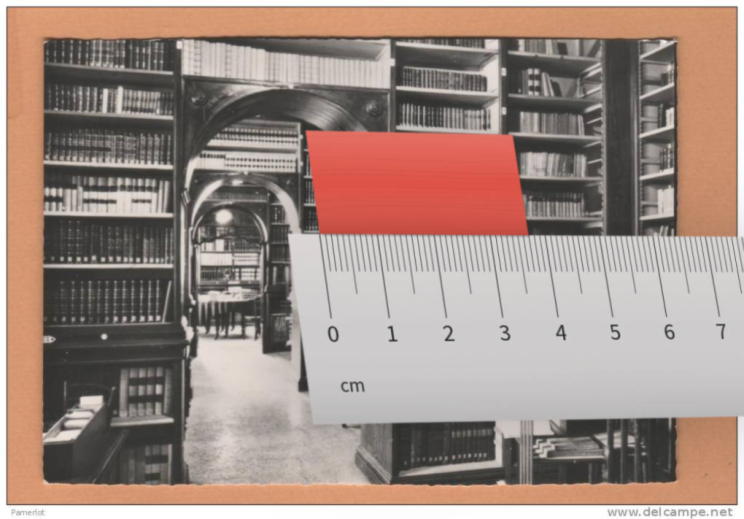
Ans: 3.7 cm
